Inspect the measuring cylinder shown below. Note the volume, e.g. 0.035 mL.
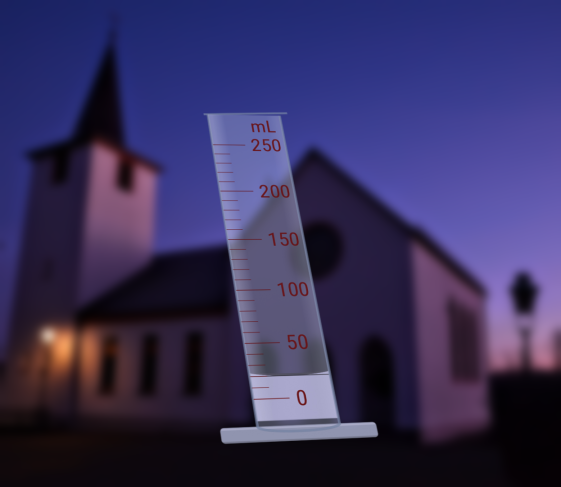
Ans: 20 mL
